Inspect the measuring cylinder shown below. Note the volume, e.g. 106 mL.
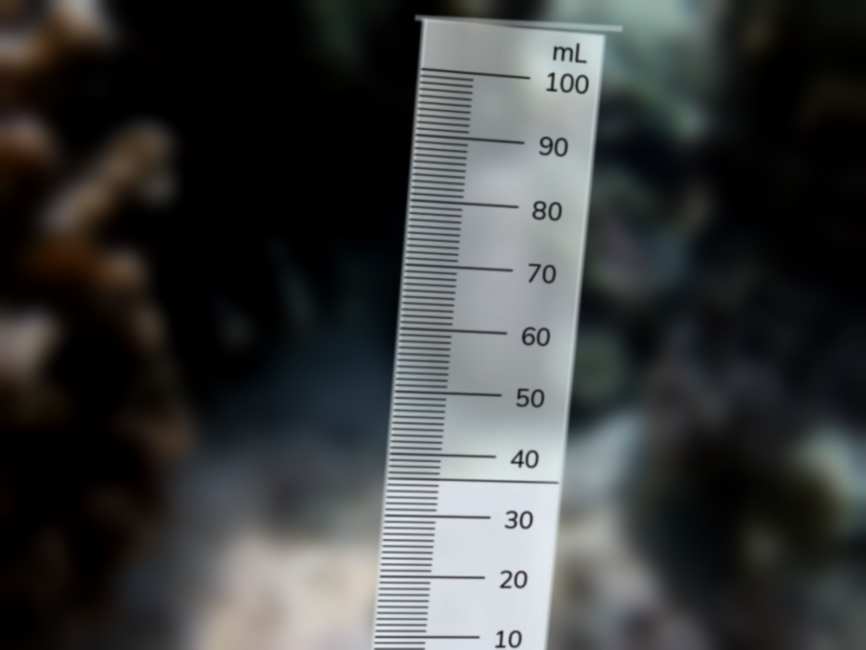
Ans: 36 mL
